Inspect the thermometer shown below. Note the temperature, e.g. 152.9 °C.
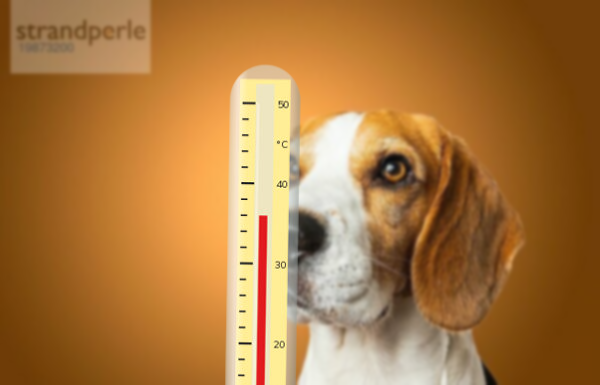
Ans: 36 °C
